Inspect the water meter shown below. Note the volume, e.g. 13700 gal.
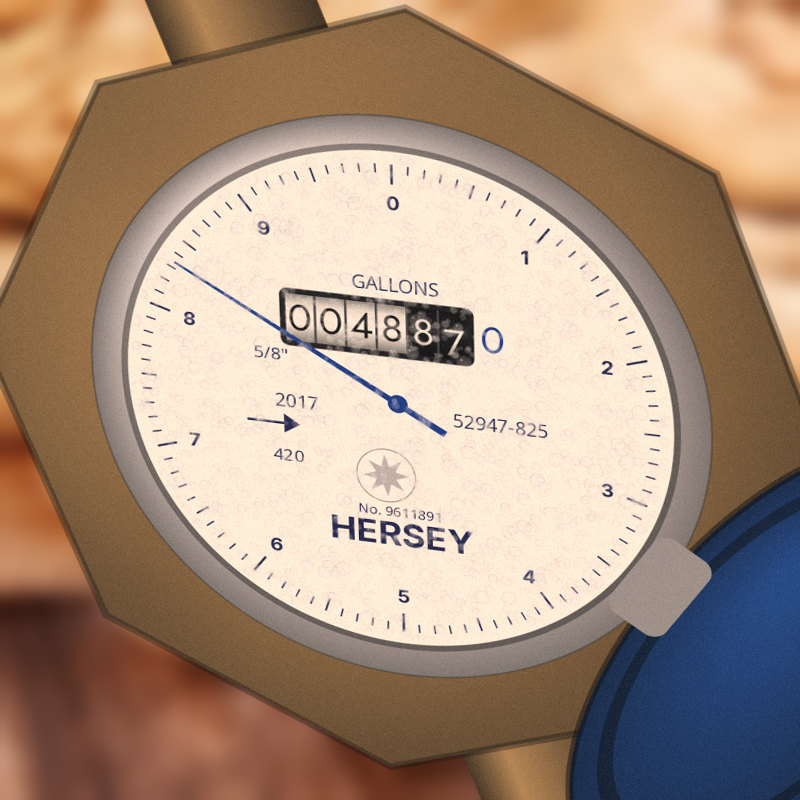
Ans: 48868.3 gal
